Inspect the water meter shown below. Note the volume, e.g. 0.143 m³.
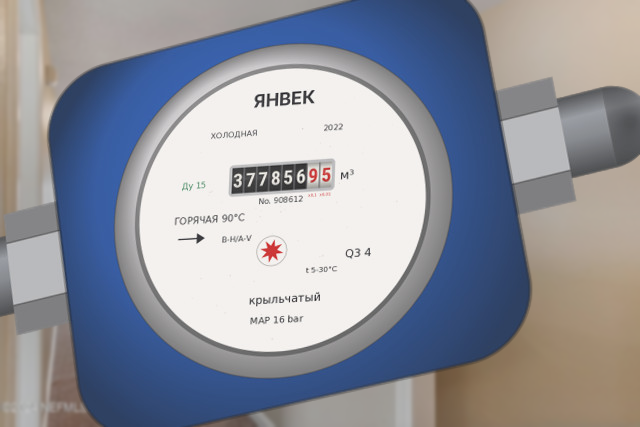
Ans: 377856.95 m³
